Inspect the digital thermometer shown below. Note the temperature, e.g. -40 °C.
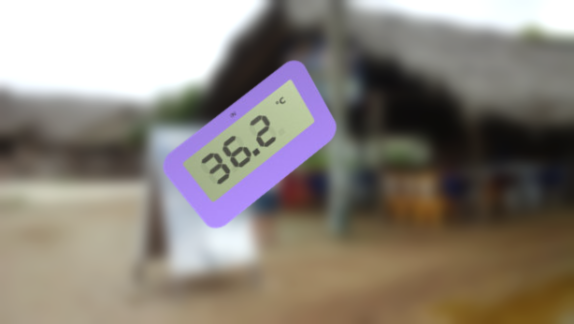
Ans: 36.2 °C
